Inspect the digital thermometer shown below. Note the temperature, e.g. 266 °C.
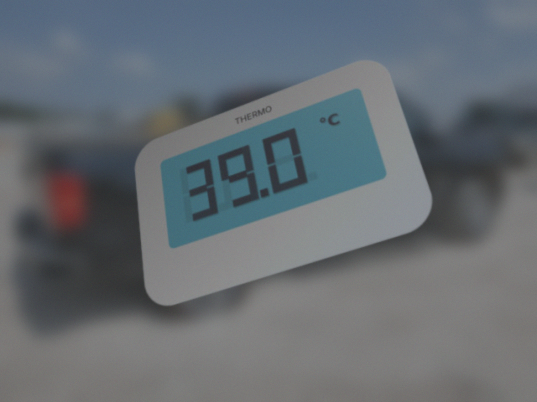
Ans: 39.0 °C
